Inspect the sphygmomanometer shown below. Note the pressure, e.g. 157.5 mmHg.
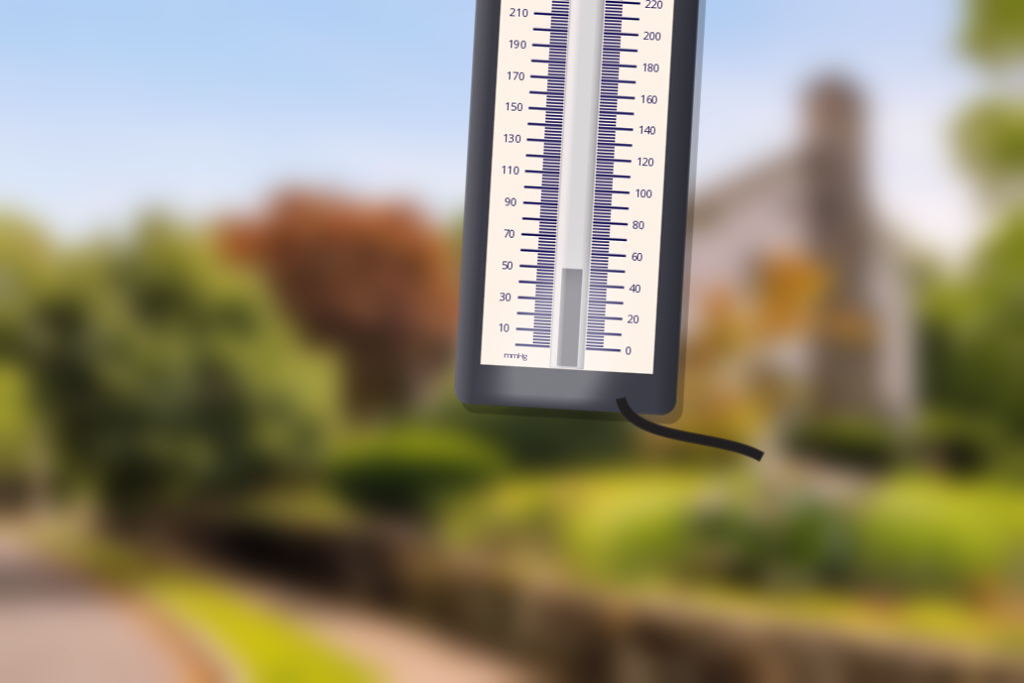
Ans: 50 mmHg
